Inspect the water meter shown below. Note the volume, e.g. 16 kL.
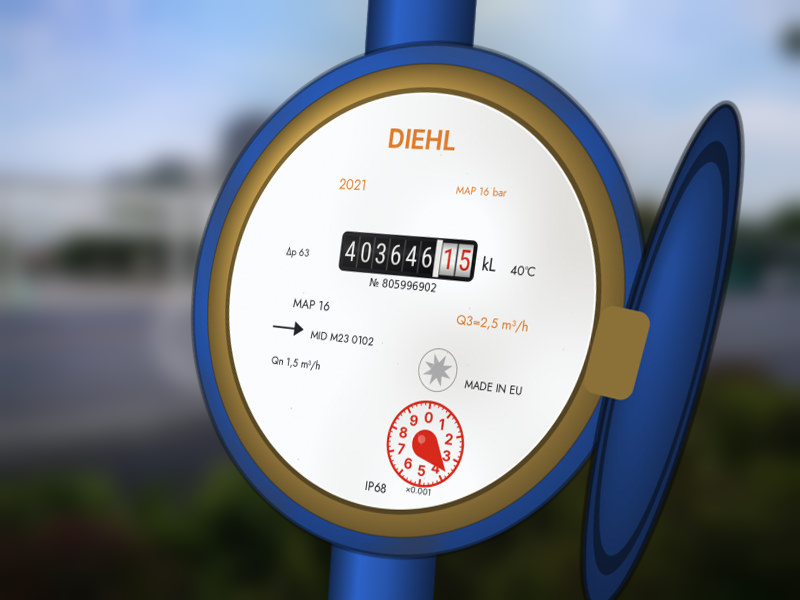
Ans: 403646.153 kL
